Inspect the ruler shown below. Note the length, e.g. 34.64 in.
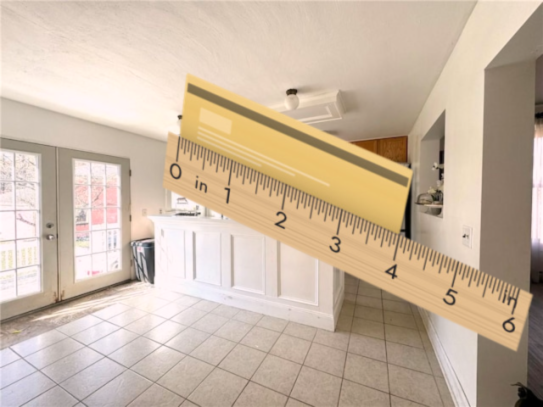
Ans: 4 in
